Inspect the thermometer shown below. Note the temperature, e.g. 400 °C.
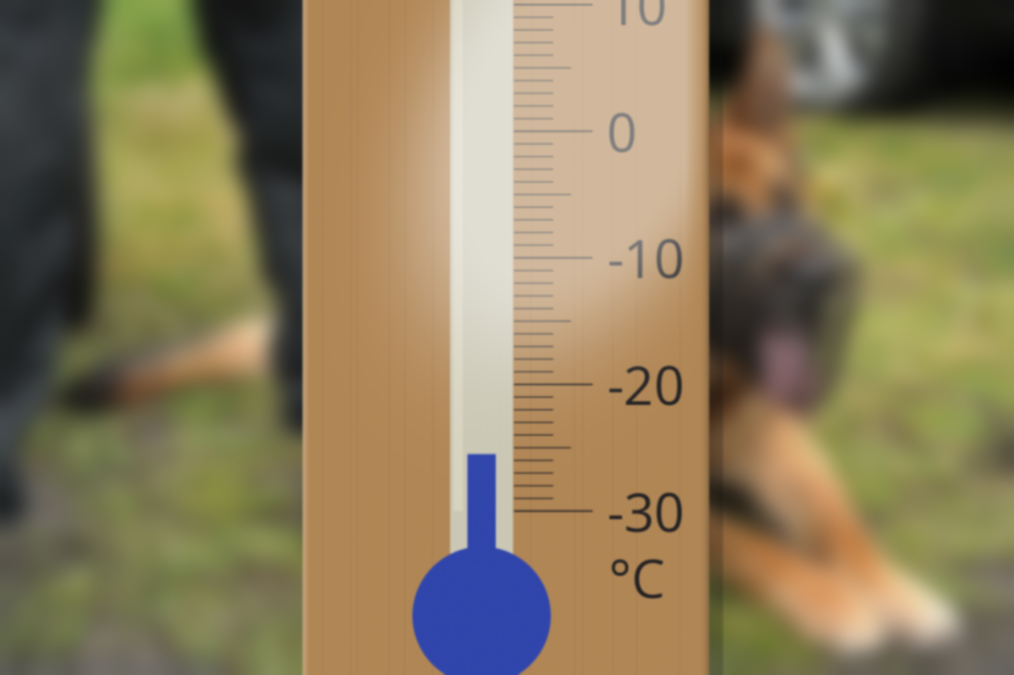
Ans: -25.5 °C
